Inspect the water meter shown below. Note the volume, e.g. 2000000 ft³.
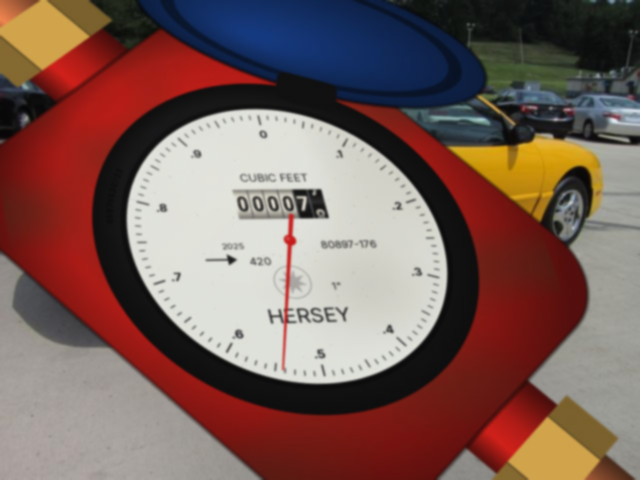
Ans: 77.54 ft³
